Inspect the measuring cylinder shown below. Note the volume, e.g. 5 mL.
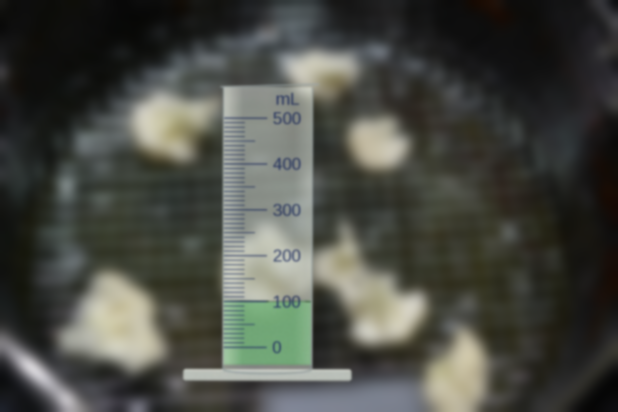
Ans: 100 mL
